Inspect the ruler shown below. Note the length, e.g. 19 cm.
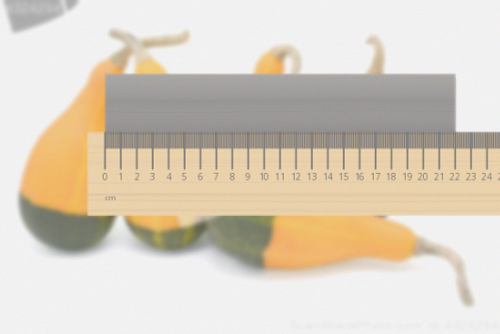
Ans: 22 cm
